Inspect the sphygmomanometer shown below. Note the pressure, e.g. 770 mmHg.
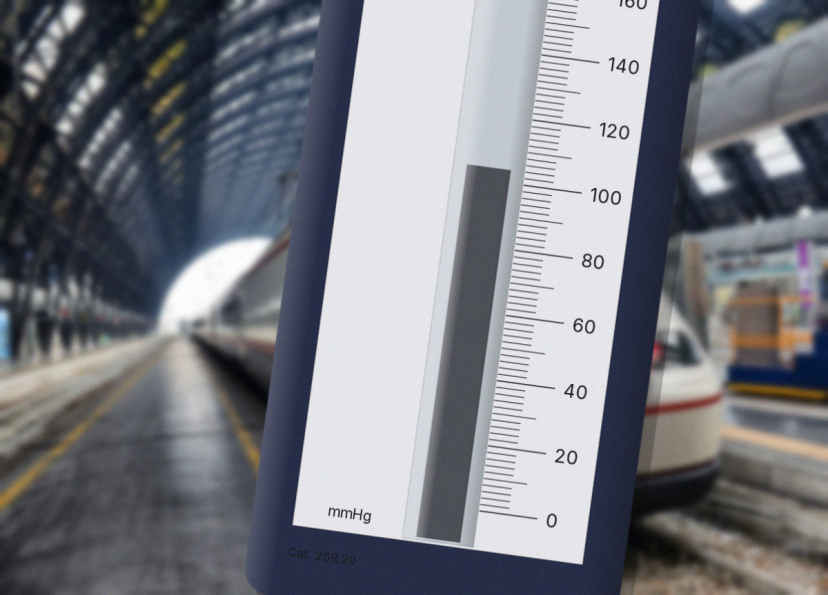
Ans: 104 mmHg
